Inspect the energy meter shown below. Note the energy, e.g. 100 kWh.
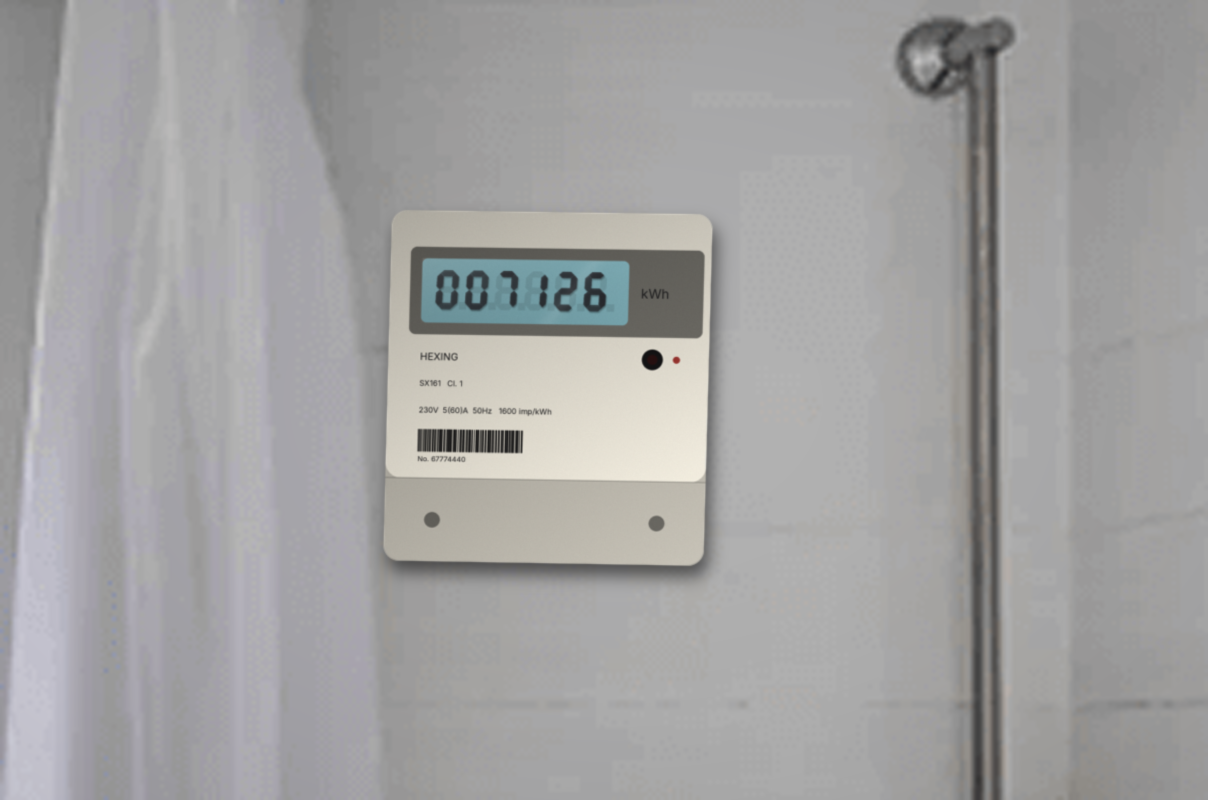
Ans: 7126 kWh
